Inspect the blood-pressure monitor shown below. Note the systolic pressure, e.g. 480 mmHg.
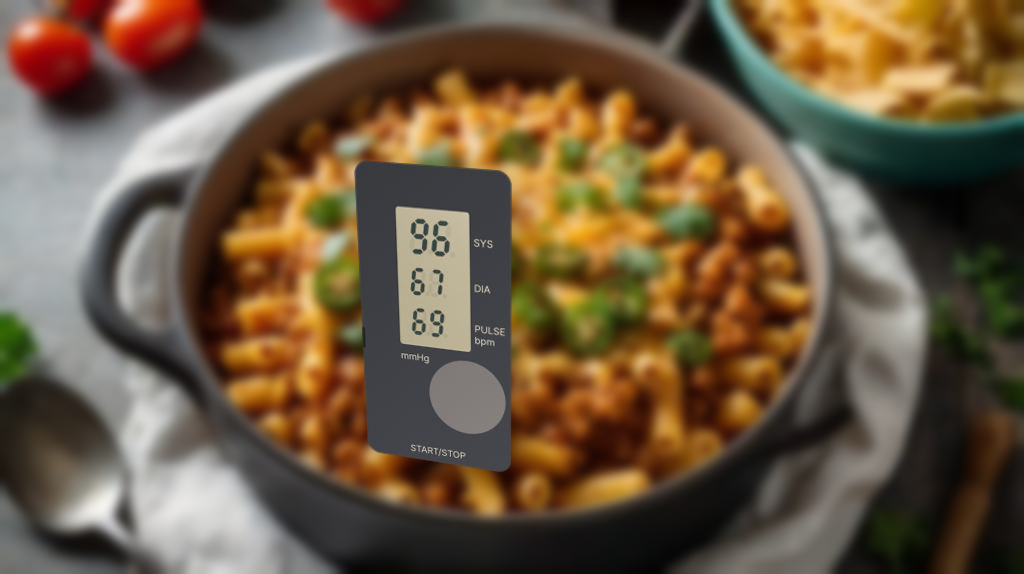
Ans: 96 mmHg
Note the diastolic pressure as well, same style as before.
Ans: 67 mmHg
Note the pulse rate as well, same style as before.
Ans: 69 bpm
